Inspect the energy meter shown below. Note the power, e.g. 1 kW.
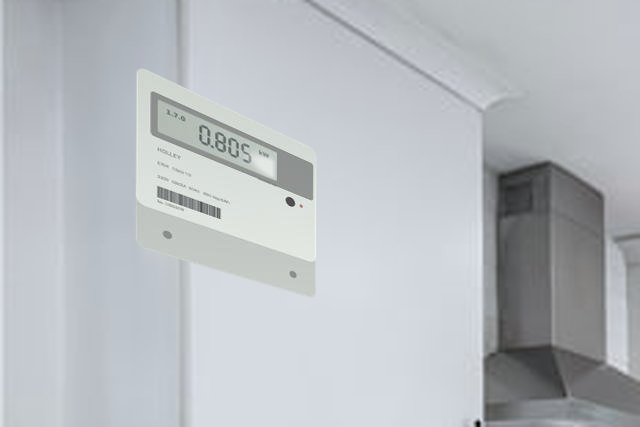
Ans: 0.805 kW
